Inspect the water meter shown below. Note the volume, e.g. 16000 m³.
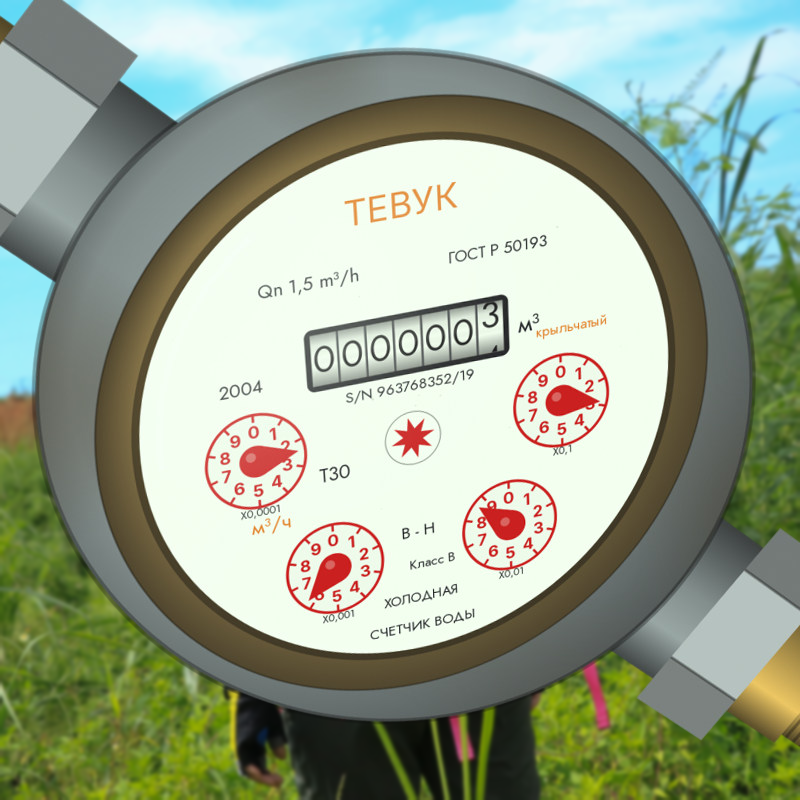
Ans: 3.2862 m³
